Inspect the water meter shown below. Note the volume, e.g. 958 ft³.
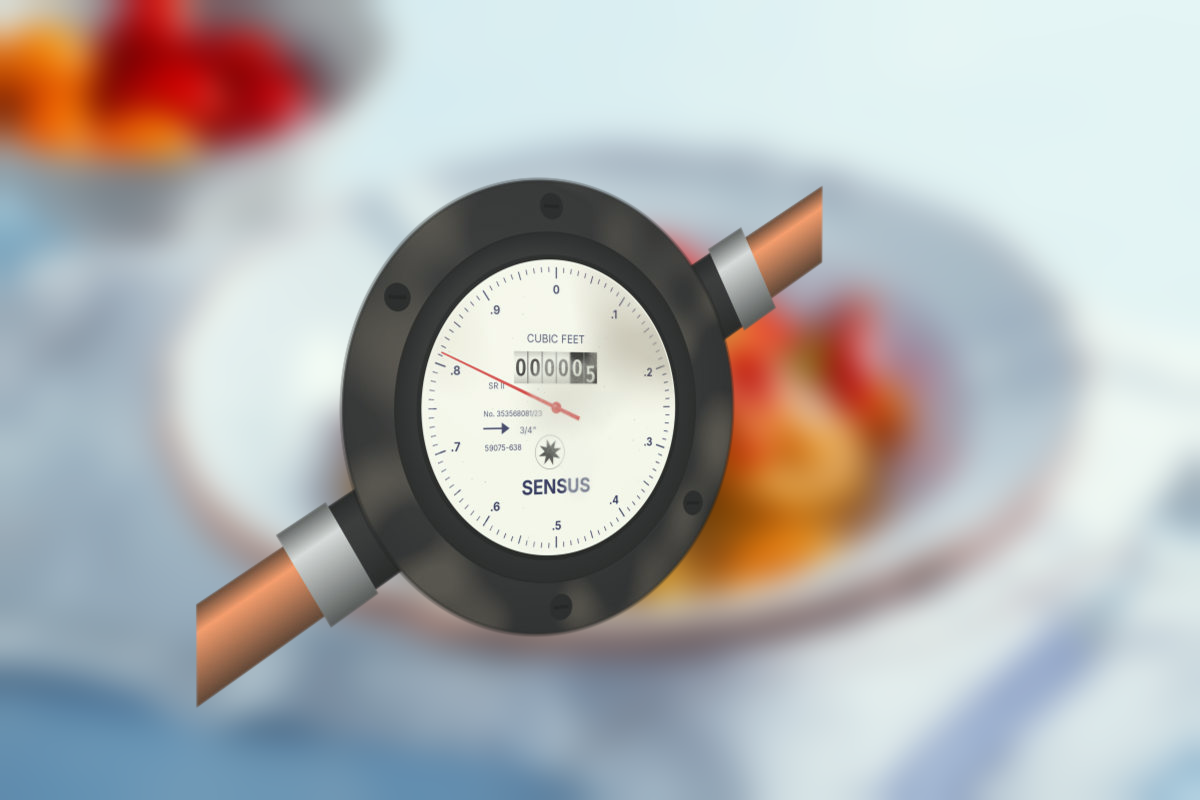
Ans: 4.81 ft³
